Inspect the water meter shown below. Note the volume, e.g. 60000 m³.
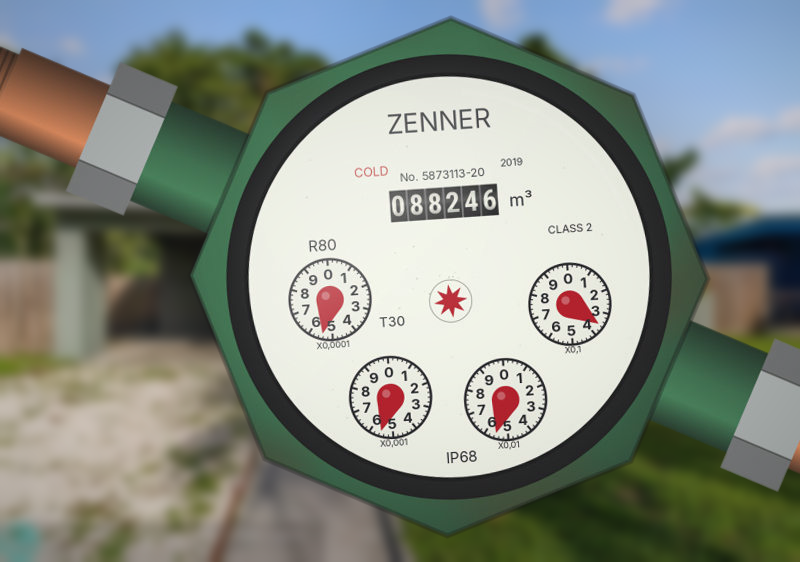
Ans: 88246.3555 m³
